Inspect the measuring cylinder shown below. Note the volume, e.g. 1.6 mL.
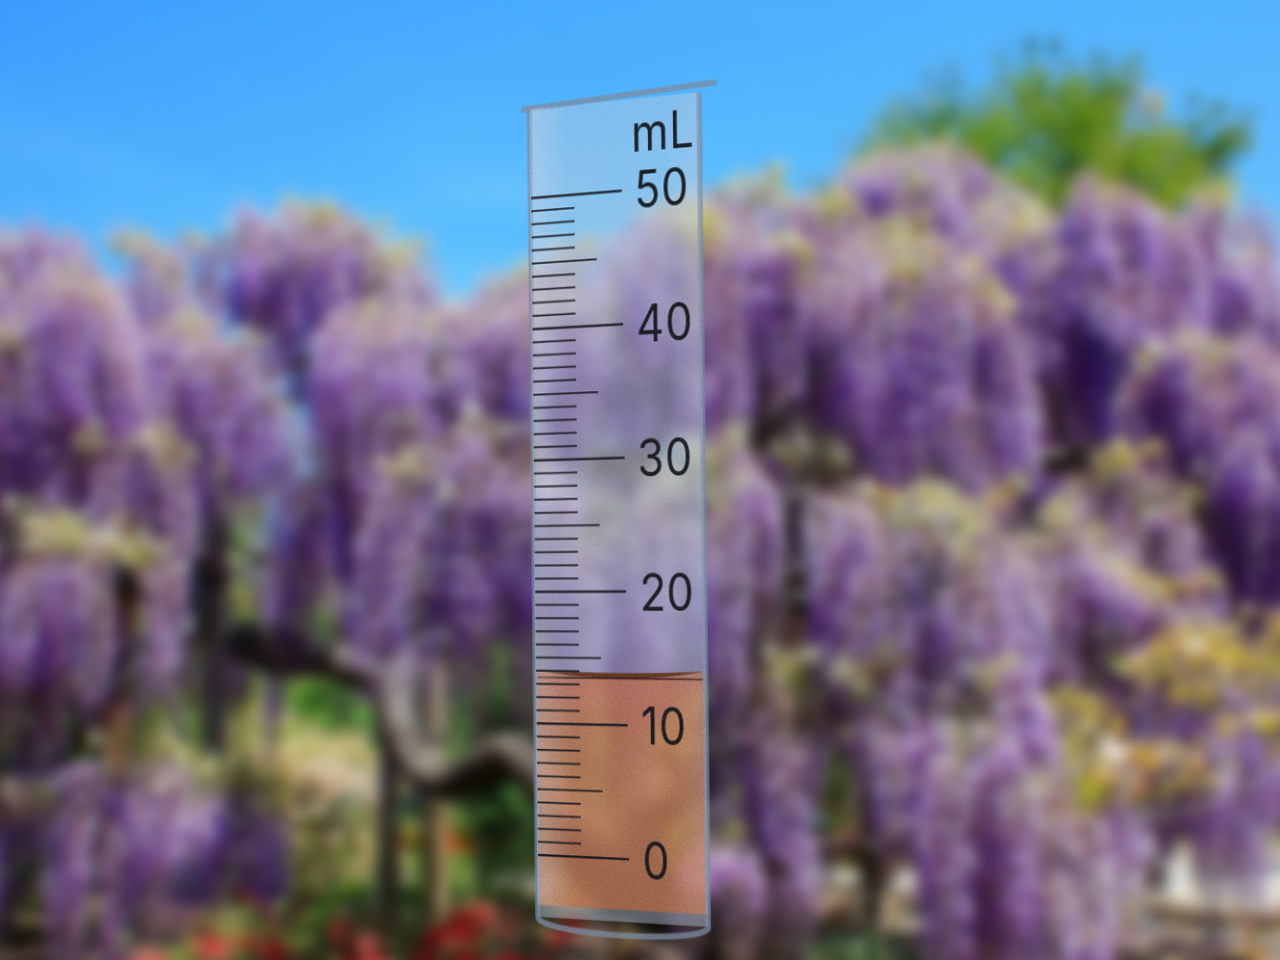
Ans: 13.5 mL
